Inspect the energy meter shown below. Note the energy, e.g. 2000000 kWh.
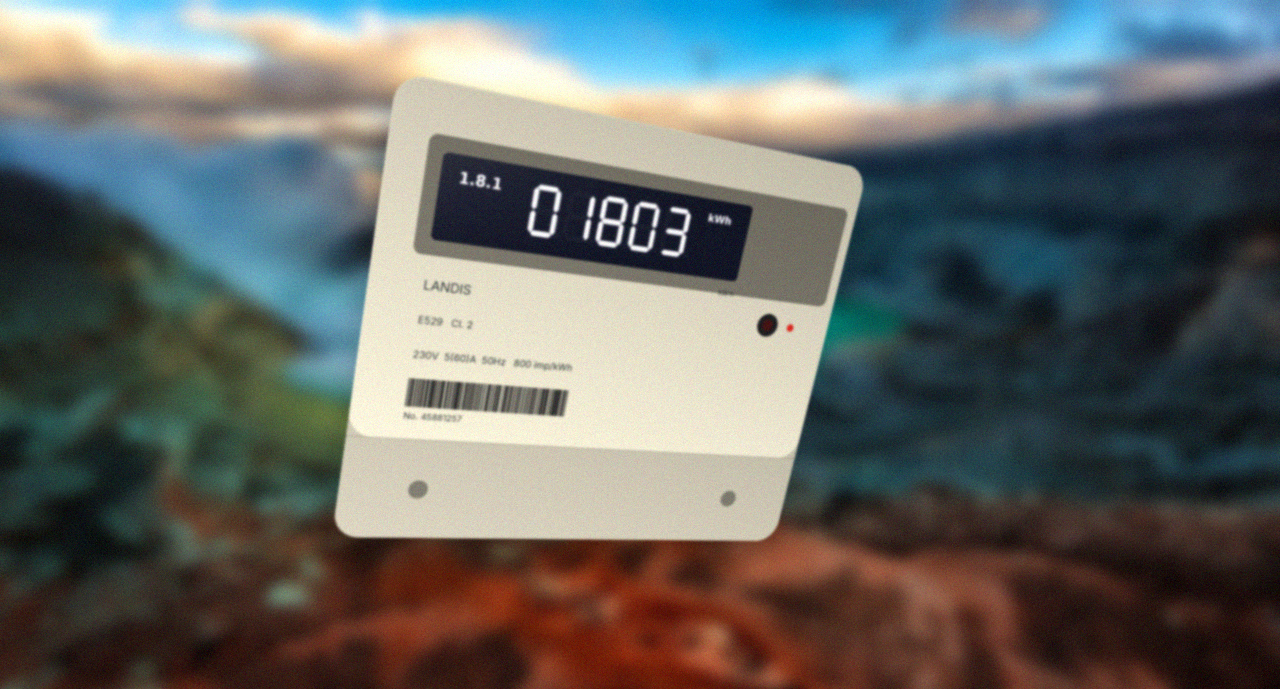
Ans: 1803 kWh
